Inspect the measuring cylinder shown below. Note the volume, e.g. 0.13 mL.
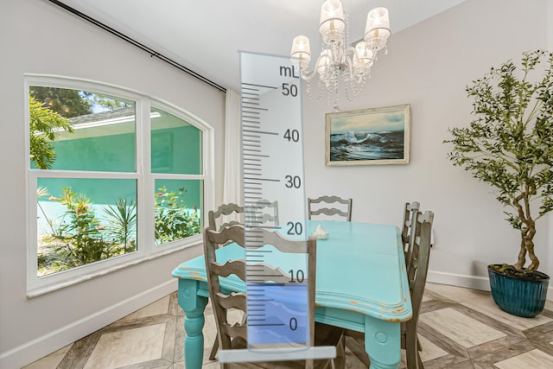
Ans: 8 mL
